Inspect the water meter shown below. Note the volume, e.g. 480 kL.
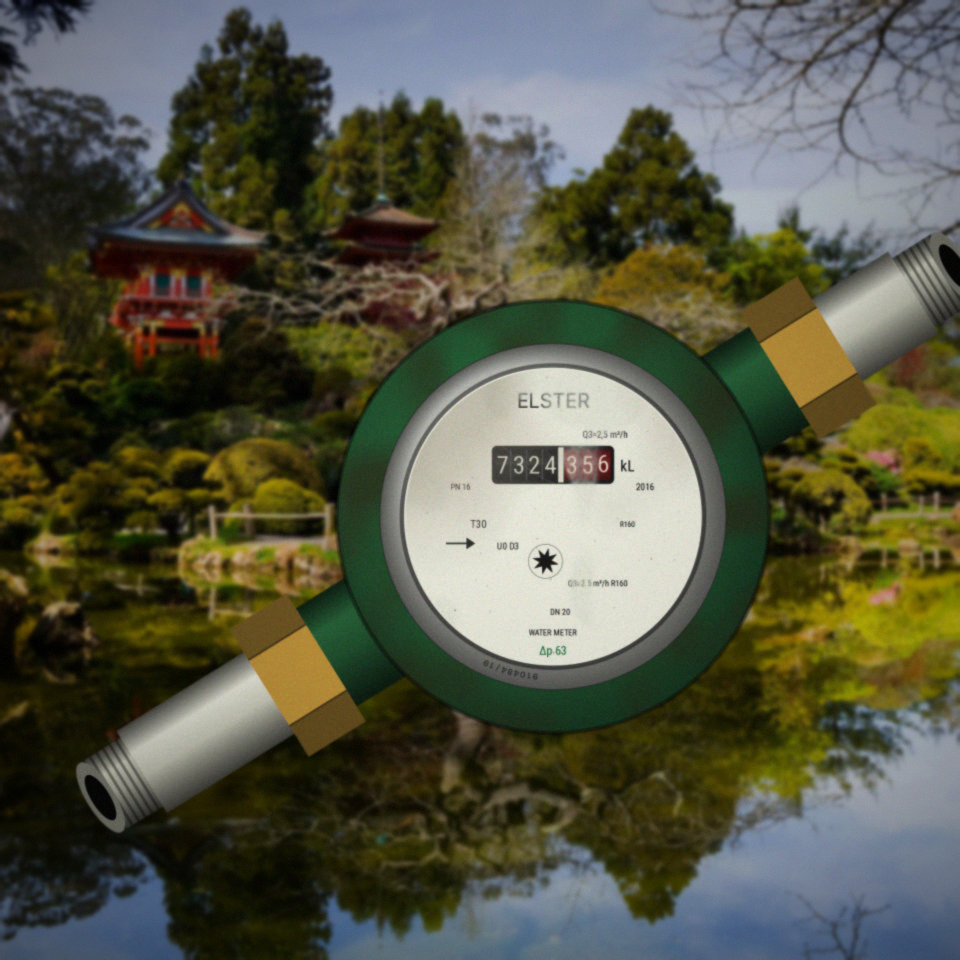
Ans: 7324.356 kL
